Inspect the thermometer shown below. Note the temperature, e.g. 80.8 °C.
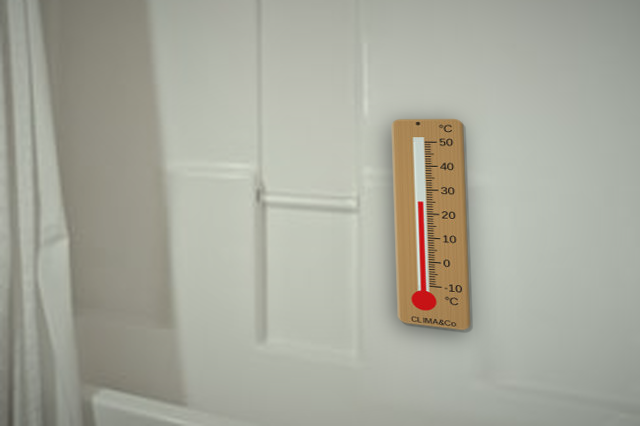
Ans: 25 °C
